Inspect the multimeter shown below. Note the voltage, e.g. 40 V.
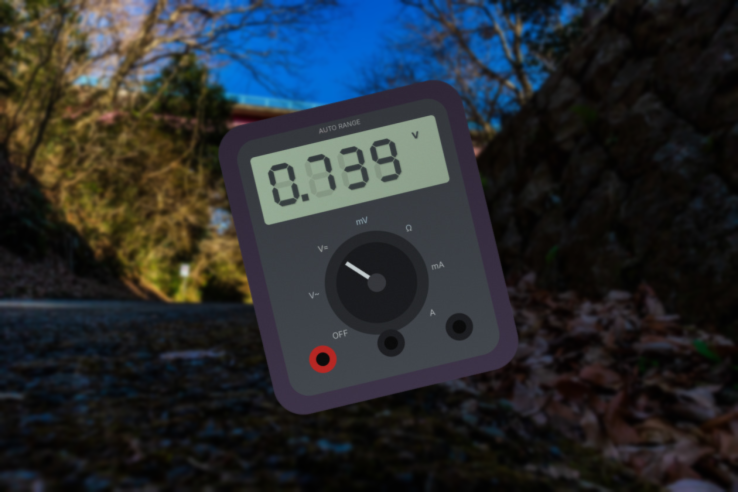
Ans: 0.739 V
